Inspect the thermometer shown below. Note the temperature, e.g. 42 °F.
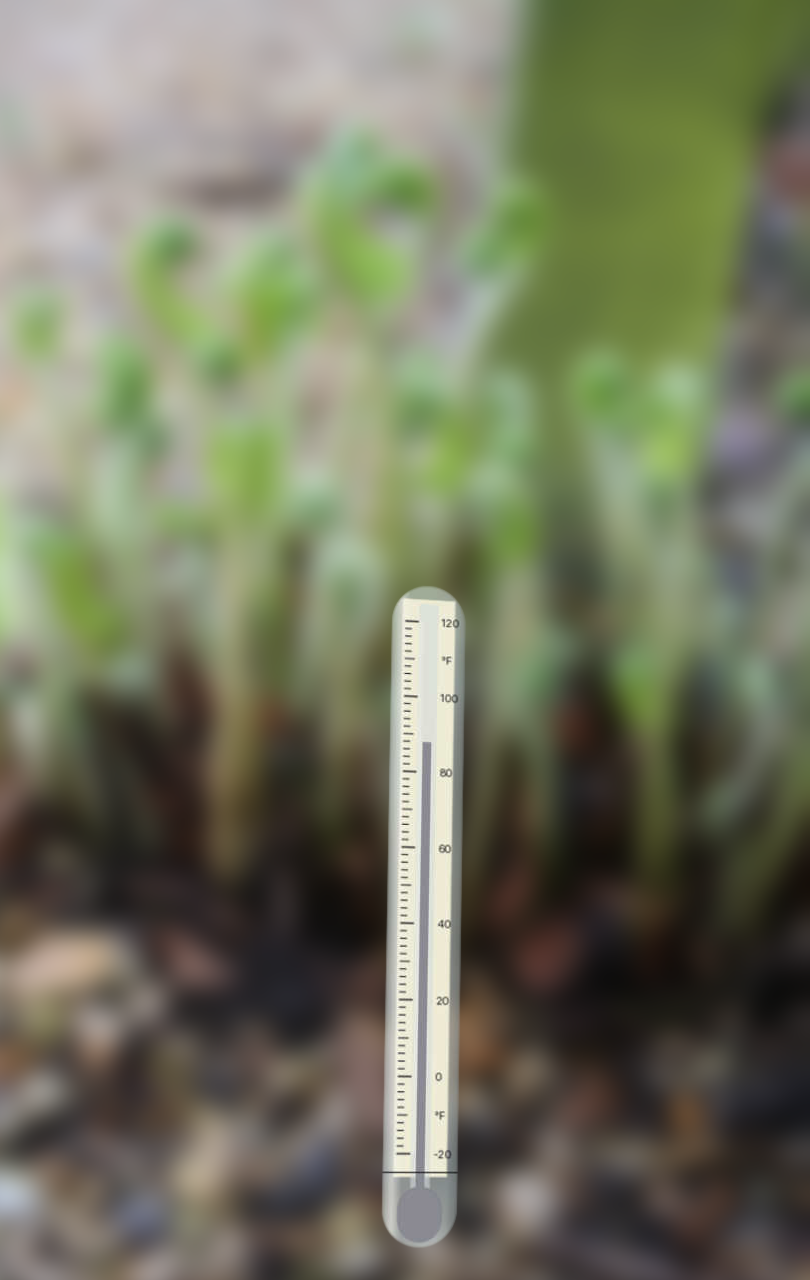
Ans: 88 °F
